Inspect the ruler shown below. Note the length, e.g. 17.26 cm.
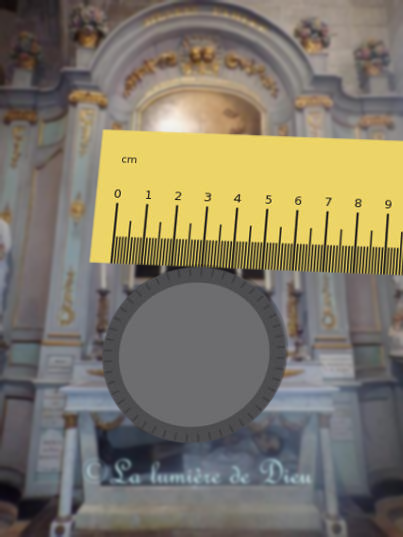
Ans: 6 cm
